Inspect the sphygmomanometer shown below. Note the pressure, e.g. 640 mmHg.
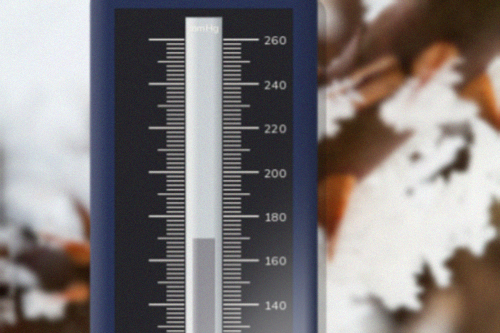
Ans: 170 mmHg
